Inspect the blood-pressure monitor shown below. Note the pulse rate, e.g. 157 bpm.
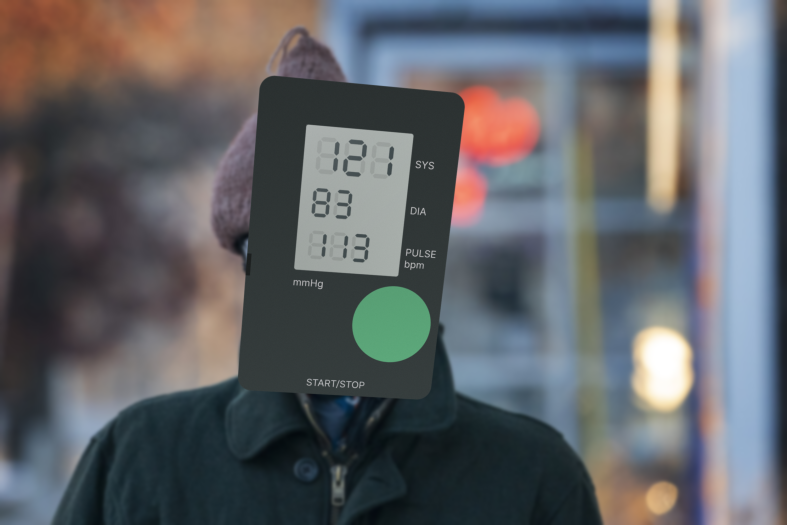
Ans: 113 bpm
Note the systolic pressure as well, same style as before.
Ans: 121 mmHg
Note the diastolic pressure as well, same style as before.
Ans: 83 mmHg
